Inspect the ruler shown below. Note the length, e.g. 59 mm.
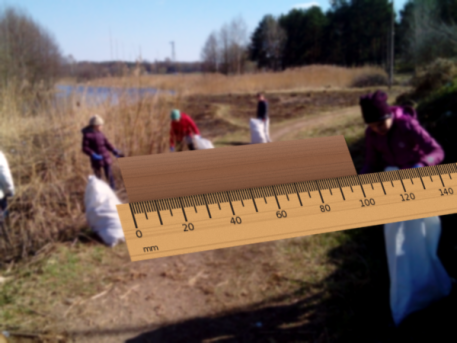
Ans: 100 mm
